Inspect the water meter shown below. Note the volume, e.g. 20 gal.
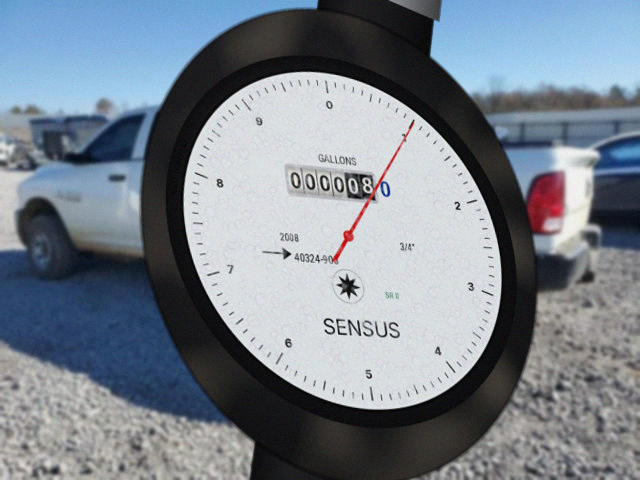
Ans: 81.0 gal
